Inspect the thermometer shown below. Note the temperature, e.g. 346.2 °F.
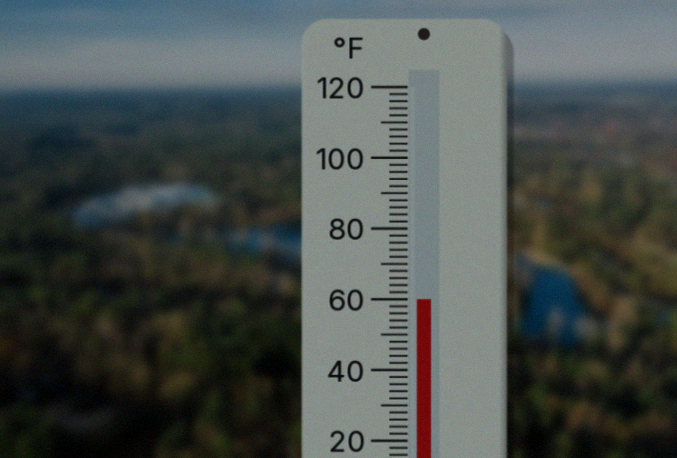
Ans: 60 °F
